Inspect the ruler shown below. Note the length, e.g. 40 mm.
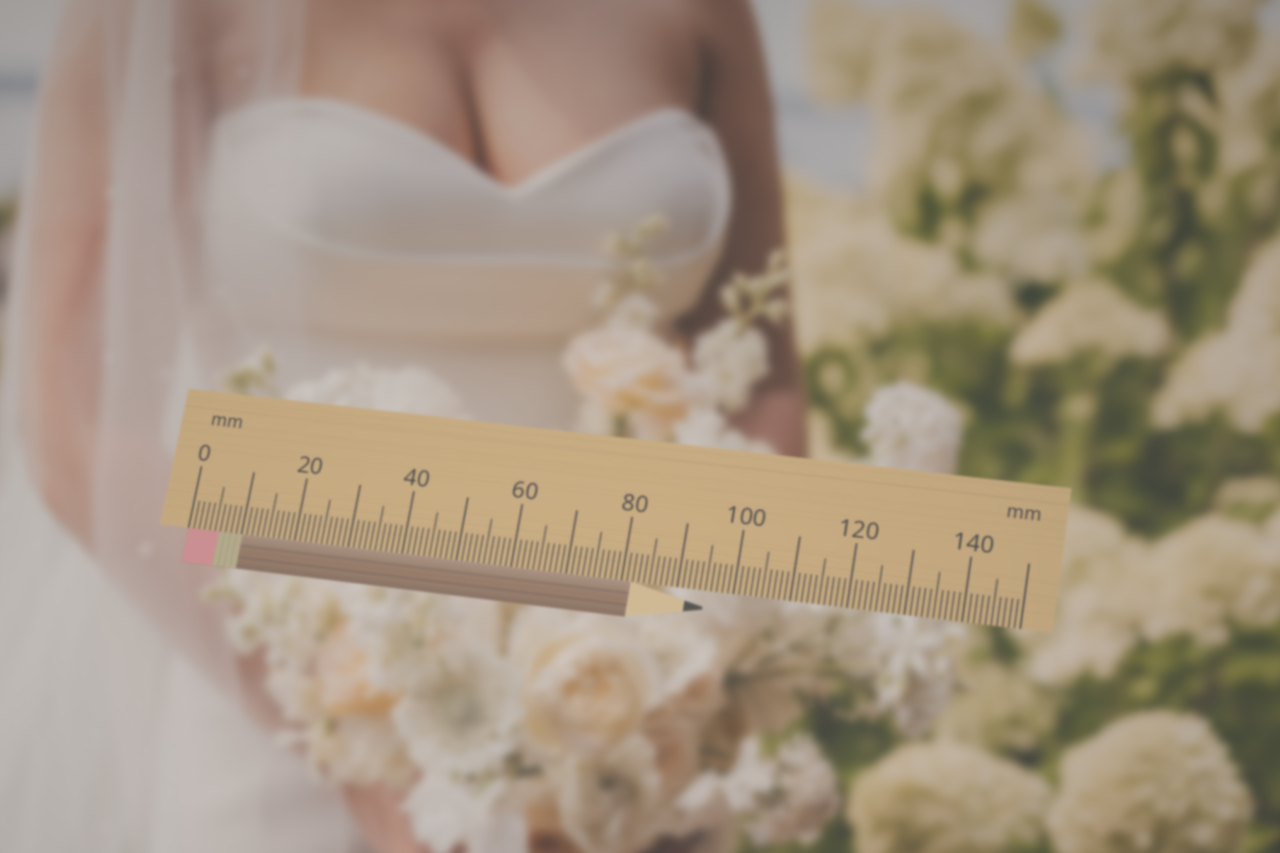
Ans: 95 mm
